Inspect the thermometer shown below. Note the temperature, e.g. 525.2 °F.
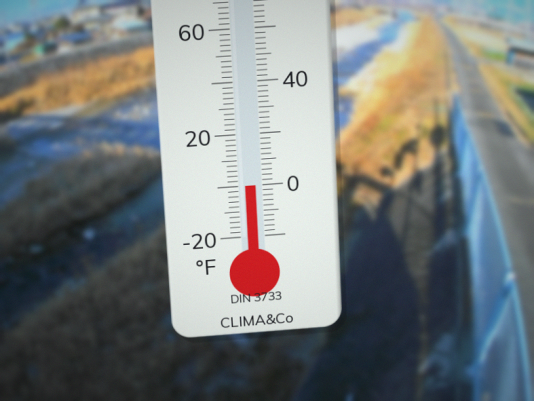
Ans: 0 °F
